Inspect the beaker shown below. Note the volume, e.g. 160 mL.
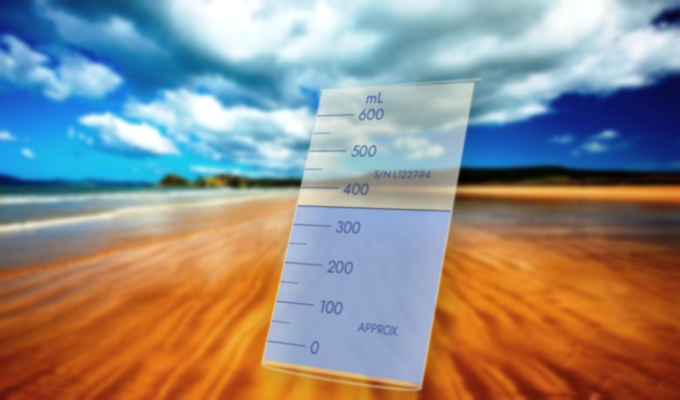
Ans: 350 mL
